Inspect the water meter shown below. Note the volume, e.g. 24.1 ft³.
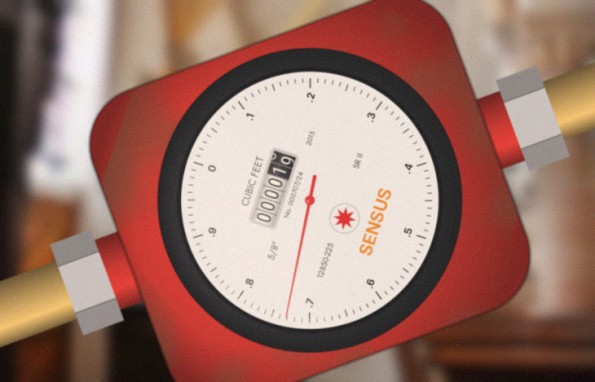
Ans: 18.73 ft³
